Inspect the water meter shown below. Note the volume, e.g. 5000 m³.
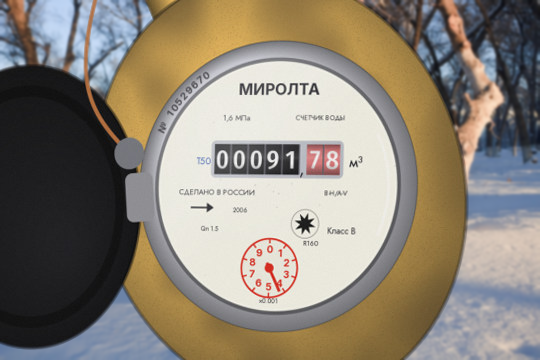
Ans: 91.784 m³
